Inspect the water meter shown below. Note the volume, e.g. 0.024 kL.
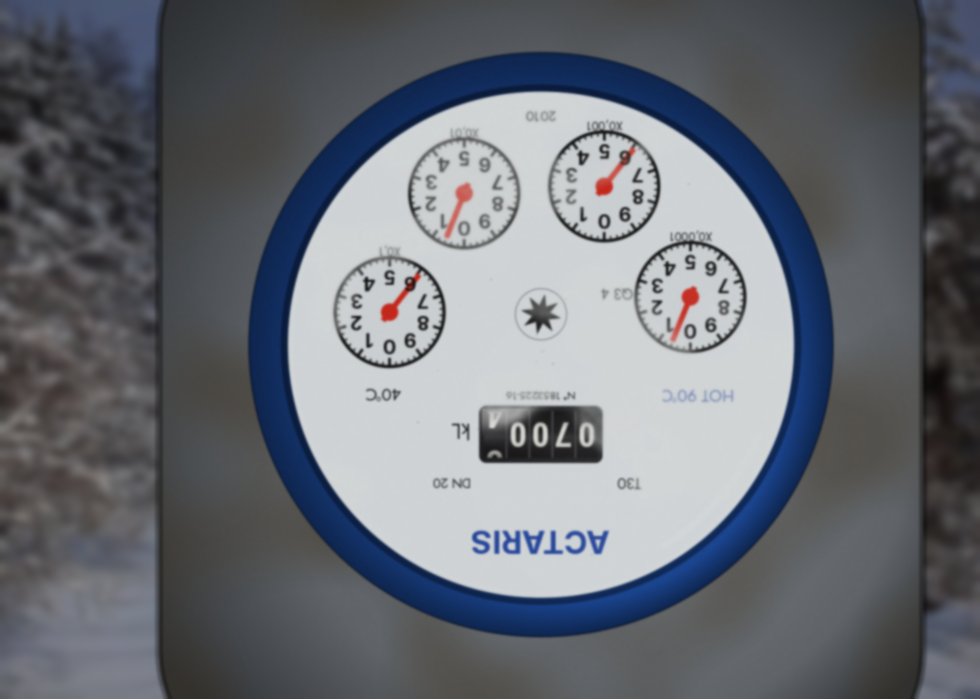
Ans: 7003.6060 kL
